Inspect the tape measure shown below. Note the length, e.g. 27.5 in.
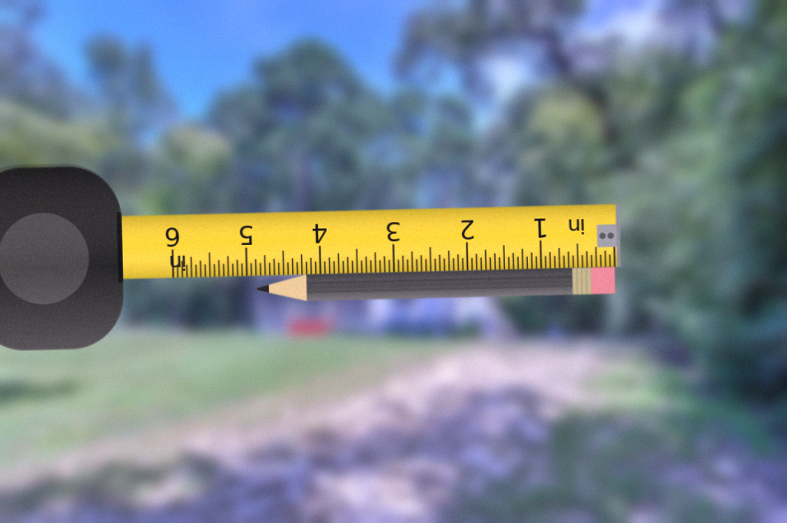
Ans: 4.875 in
